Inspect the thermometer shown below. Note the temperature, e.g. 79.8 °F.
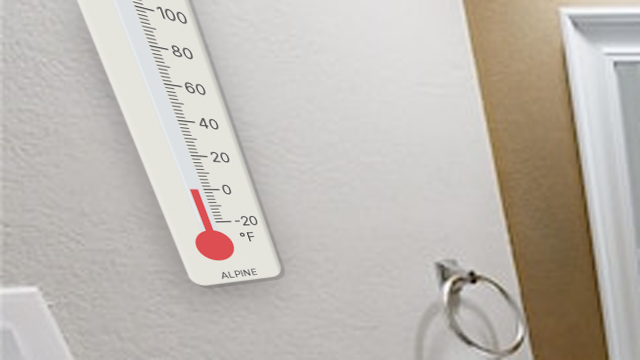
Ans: 0 °F
